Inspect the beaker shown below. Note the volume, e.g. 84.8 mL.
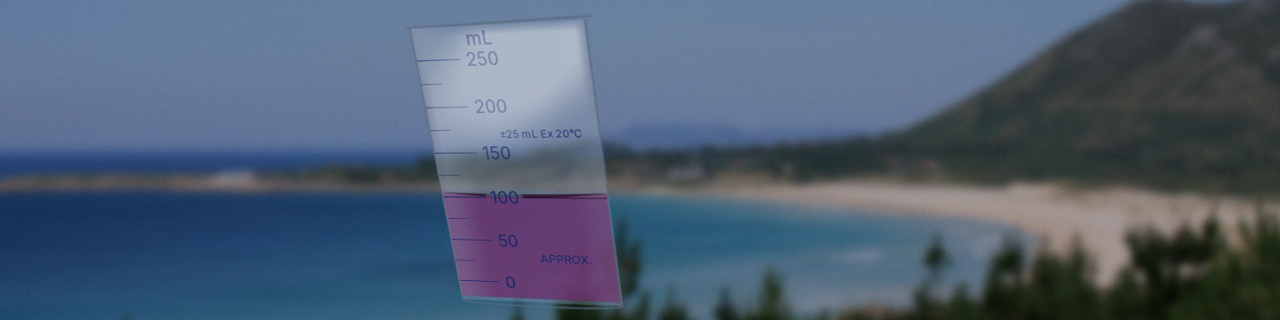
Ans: 100 mL
